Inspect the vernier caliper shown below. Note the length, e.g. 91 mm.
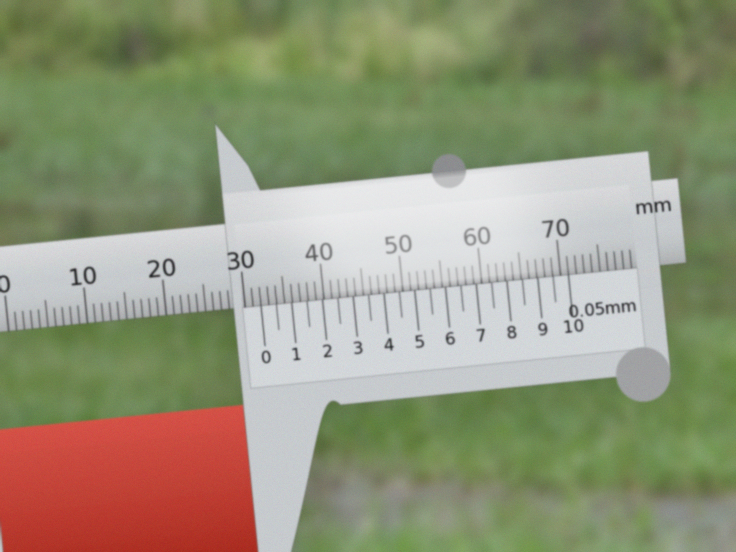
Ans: 32.0 mm
